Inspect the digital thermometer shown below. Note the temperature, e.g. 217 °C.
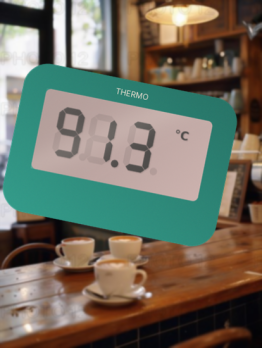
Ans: 91.3 °C
